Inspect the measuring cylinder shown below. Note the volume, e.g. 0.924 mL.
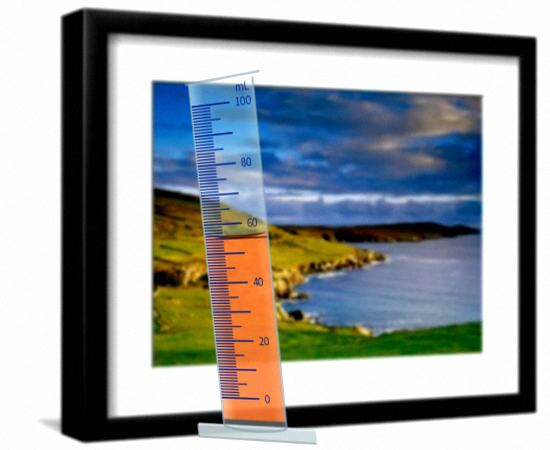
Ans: 55 mL
